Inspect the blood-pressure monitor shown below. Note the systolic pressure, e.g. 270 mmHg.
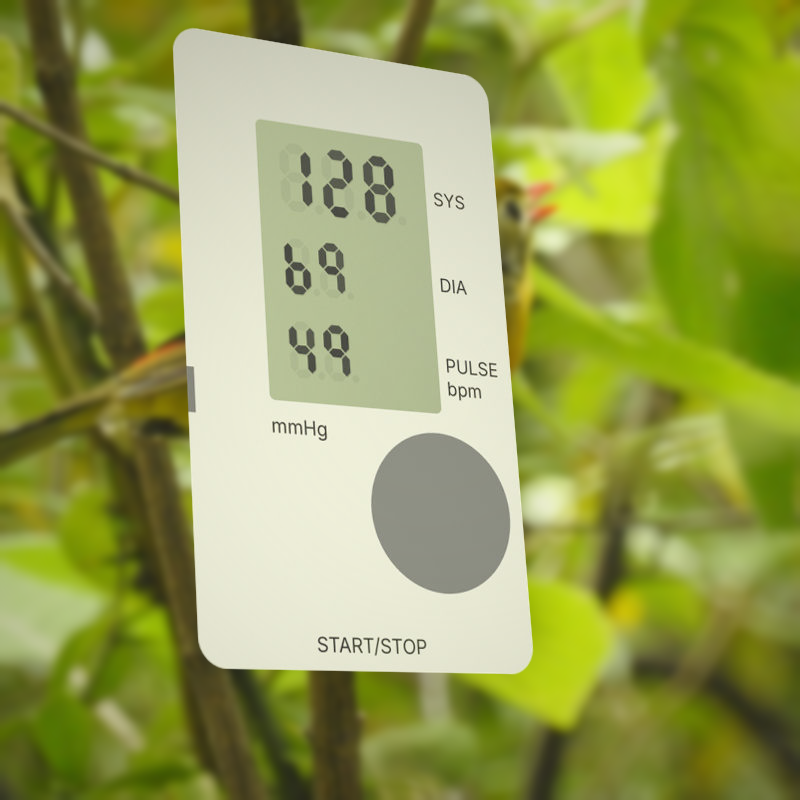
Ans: 128 mmHg
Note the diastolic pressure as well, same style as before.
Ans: 69 mmHg
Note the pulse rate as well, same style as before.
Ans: 49 bpm
